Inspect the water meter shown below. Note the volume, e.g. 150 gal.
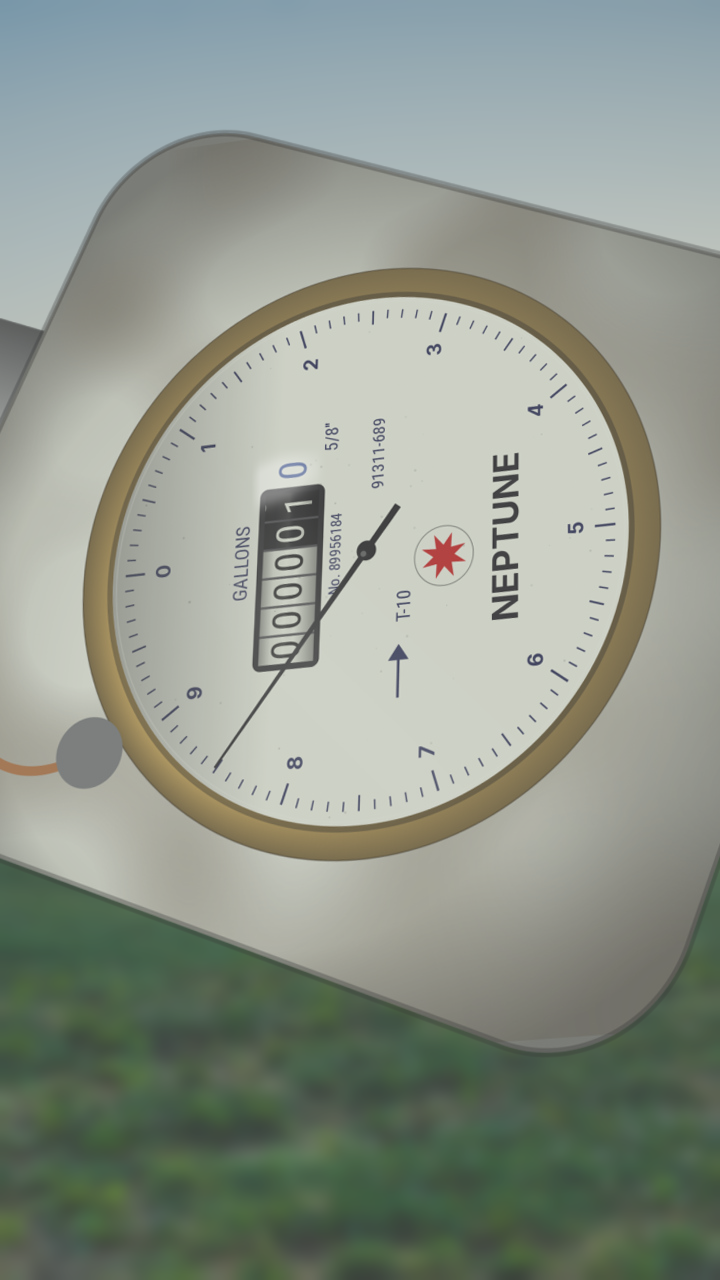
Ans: 8.5 gal
